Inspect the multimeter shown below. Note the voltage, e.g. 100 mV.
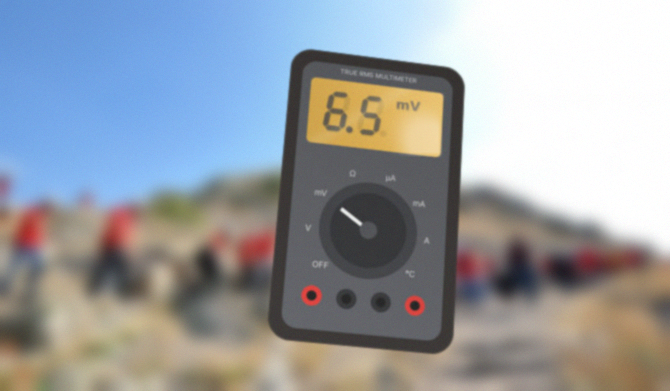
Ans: 6.5 mV
